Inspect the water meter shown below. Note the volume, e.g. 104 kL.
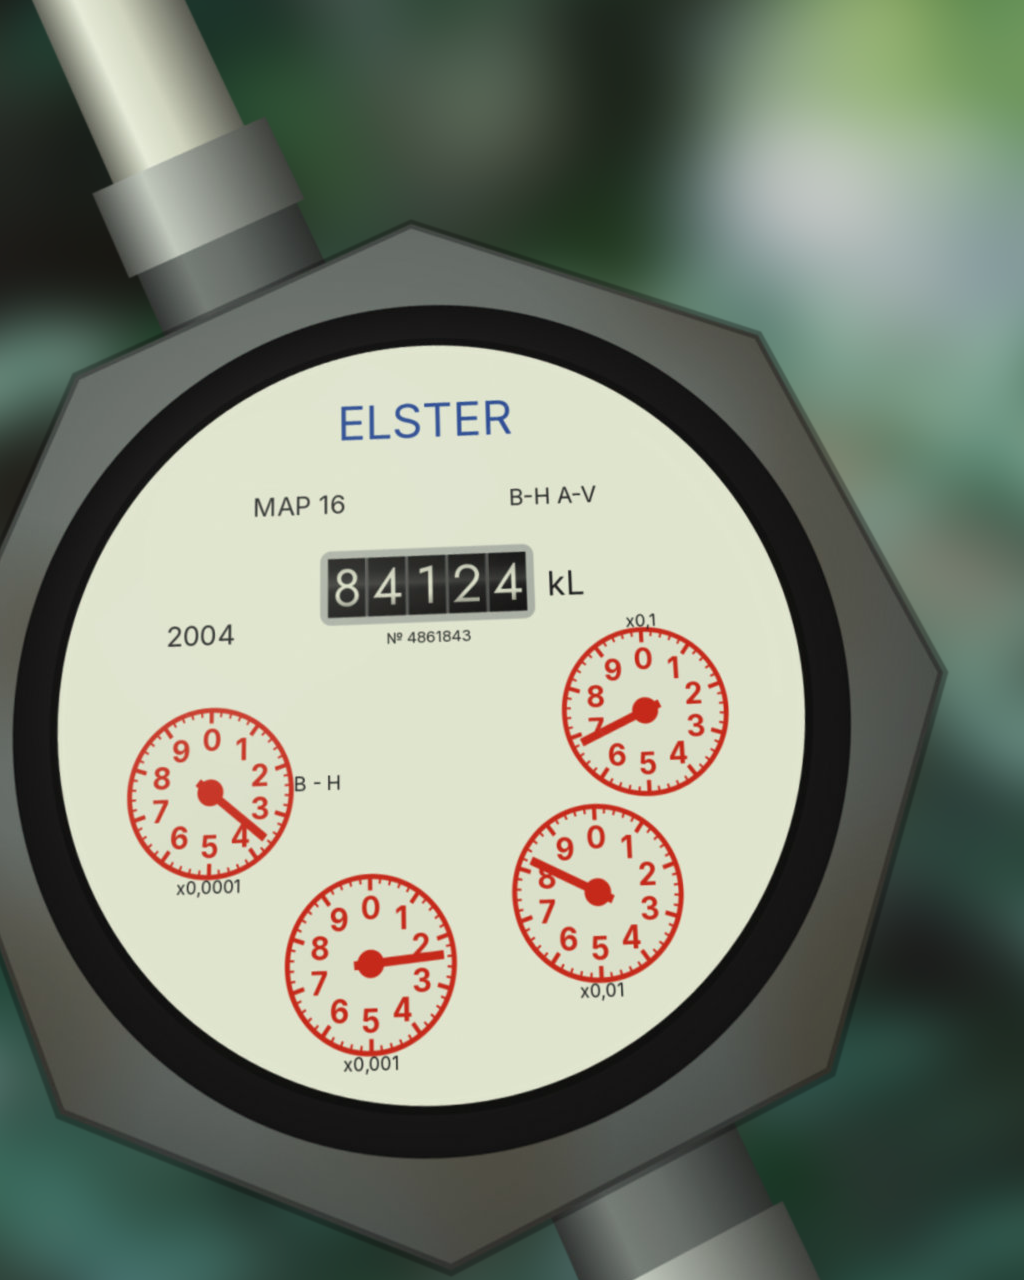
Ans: 84124.6823 kL
